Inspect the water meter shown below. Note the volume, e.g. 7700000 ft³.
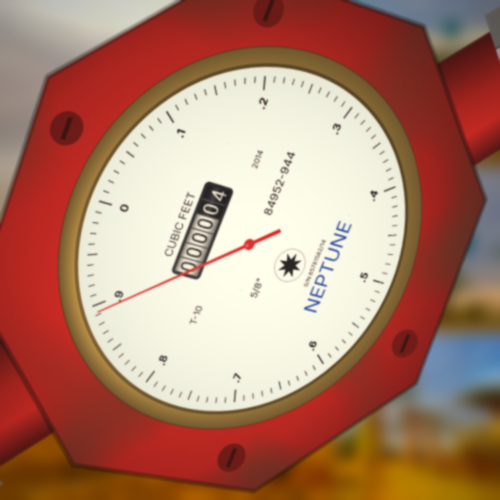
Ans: 3.89 ft³
